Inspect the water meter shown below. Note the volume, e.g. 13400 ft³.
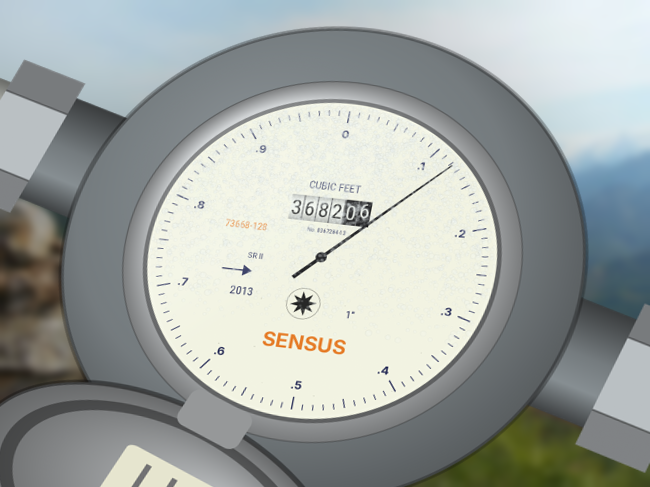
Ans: 368206.12 ft³
